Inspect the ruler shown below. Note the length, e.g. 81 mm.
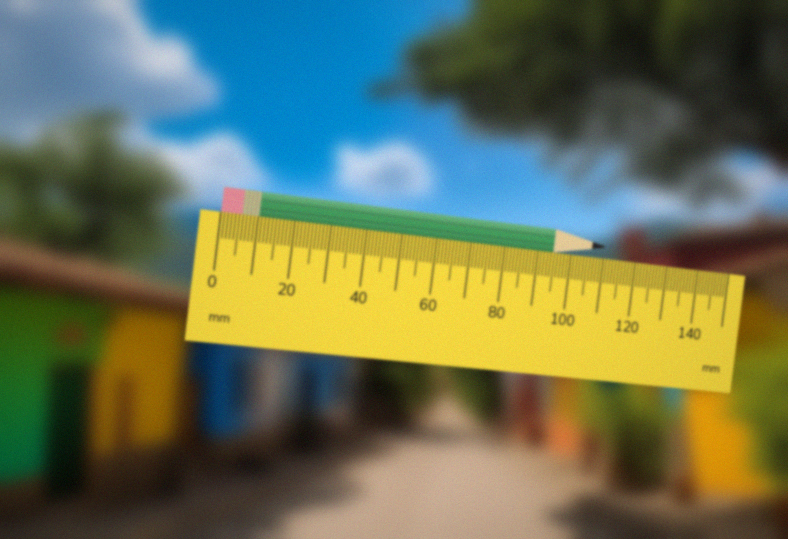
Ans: 110 mm
